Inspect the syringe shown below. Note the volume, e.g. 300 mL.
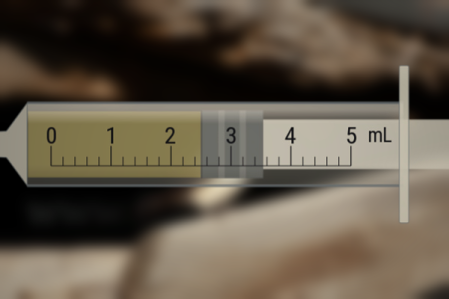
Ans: 2.5 mL
